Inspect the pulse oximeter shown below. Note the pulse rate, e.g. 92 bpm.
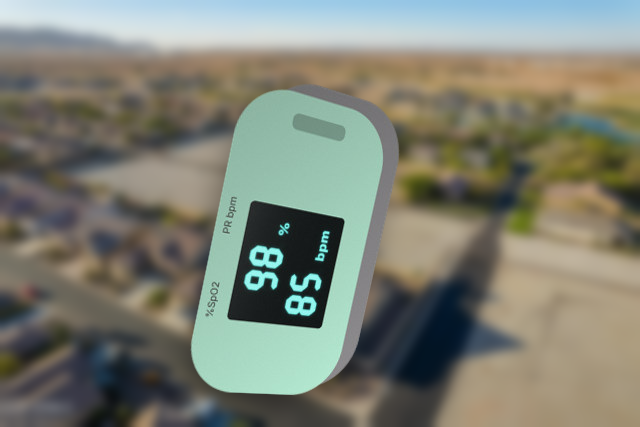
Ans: 85 bpm
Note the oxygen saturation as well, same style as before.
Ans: 98 %
